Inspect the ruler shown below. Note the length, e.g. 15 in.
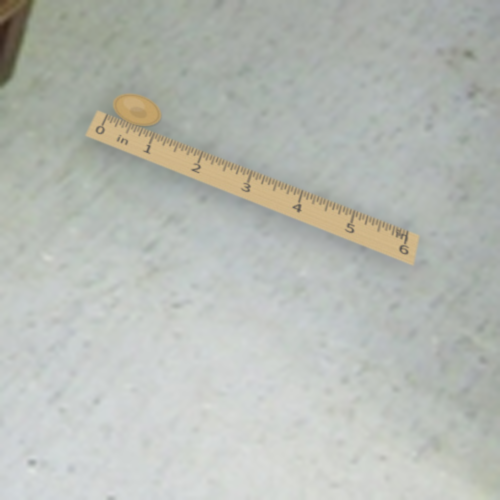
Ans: 1 in
